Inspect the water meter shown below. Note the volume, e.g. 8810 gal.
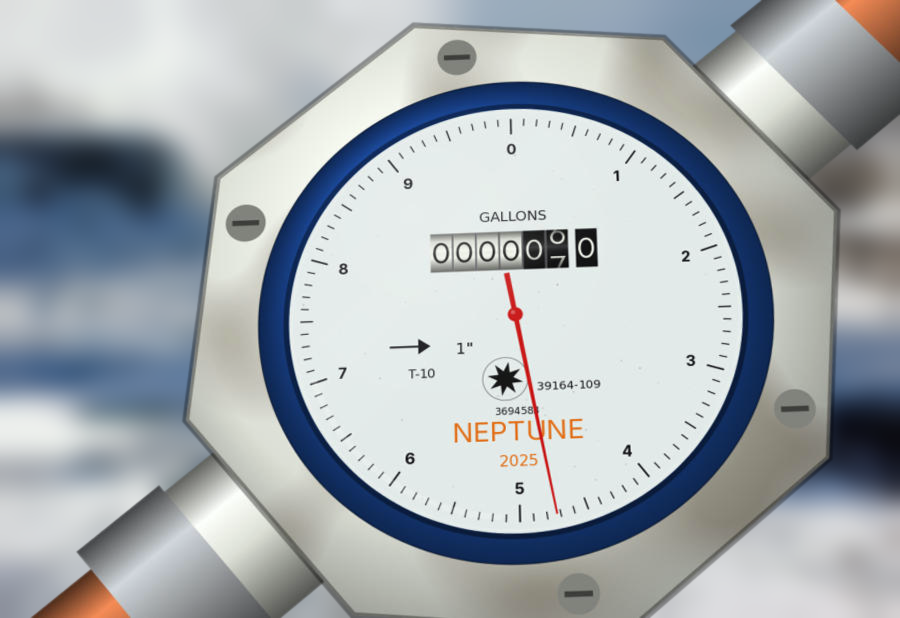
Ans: 64.7 gal
